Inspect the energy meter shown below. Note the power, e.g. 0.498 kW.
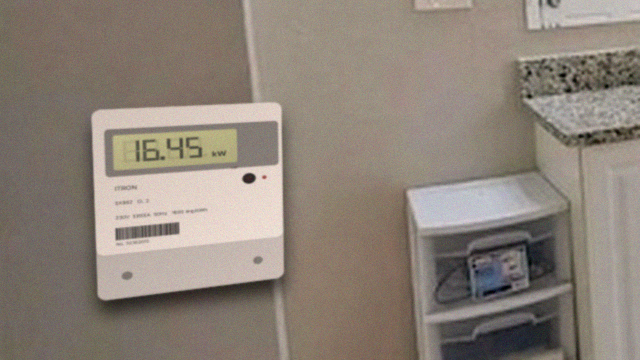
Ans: 16.45 kW
